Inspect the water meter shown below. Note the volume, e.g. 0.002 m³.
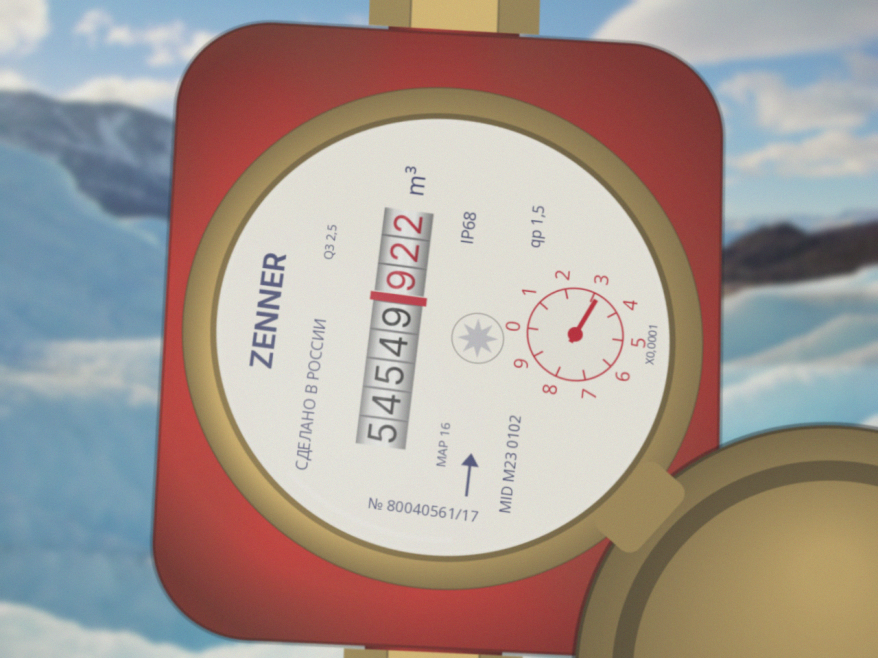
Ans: 54549.9223 m³
